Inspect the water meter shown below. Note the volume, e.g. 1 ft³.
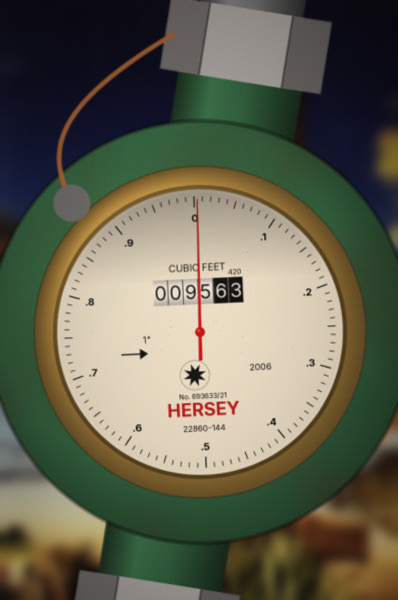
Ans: 9563.00 ft³
